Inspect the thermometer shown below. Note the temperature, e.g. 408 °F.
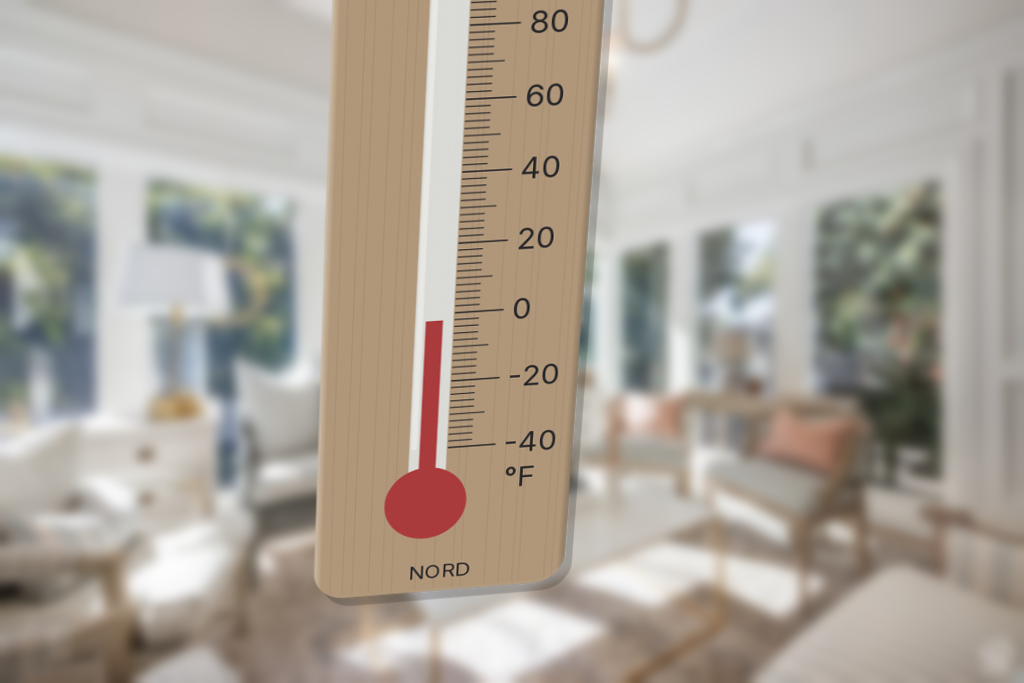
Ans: -2 °F
